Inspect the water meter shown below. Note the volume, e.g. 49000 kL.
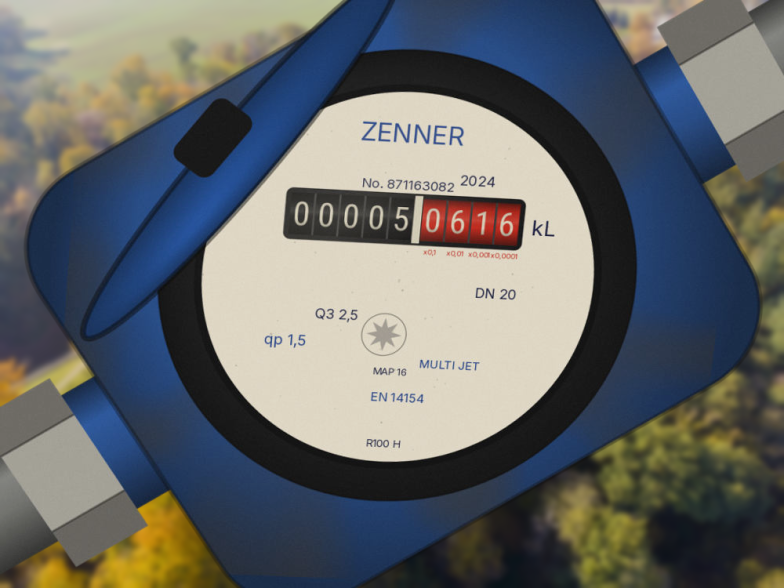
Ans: 5.0616 kL
